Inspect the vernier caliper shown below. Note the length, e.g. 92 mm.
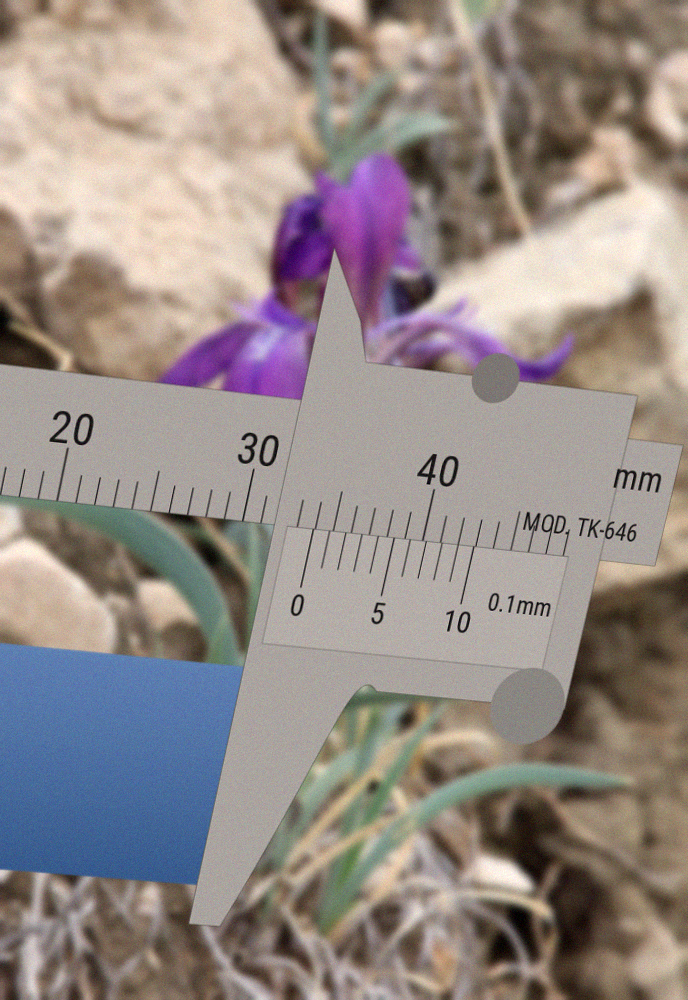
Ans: 33.9 mm
